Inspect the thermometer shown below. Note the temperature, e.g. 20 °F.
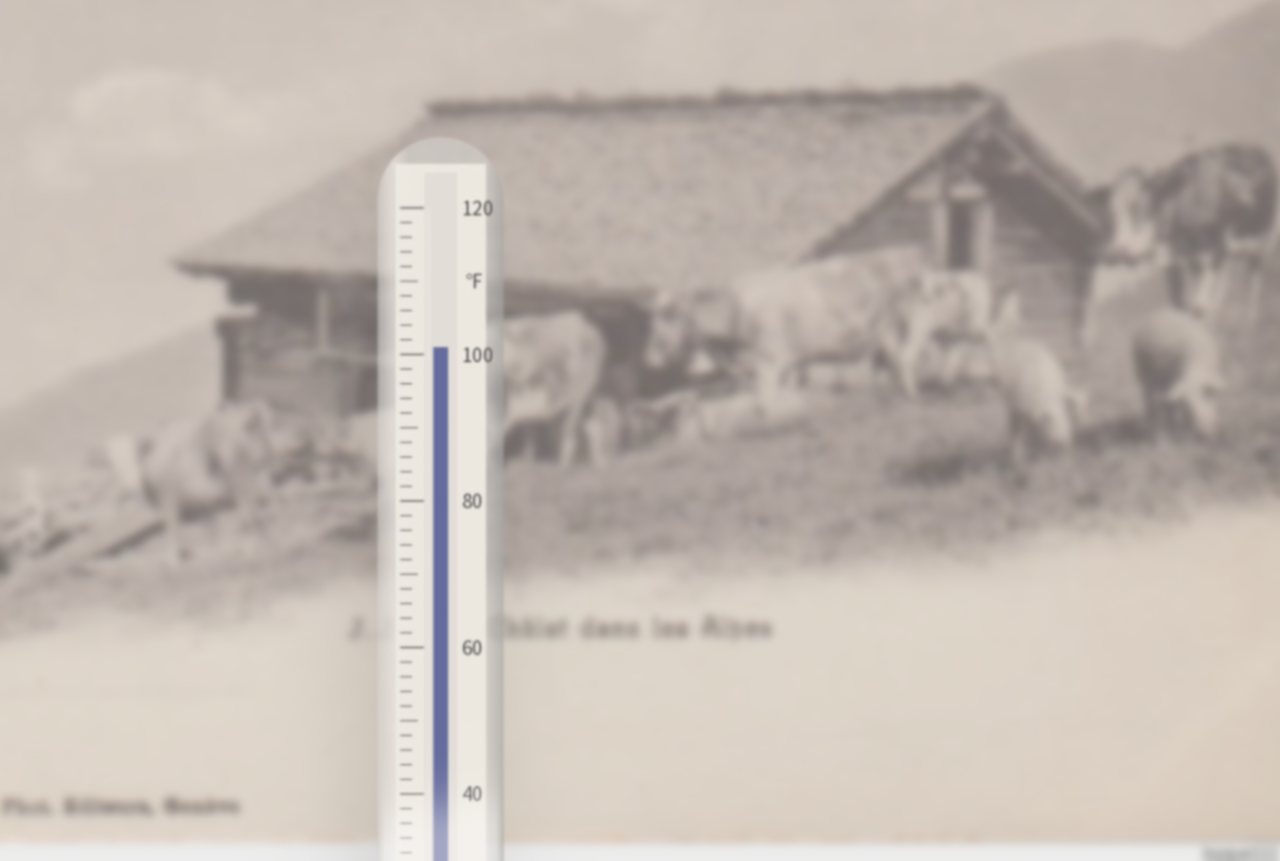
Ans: 101 °F
